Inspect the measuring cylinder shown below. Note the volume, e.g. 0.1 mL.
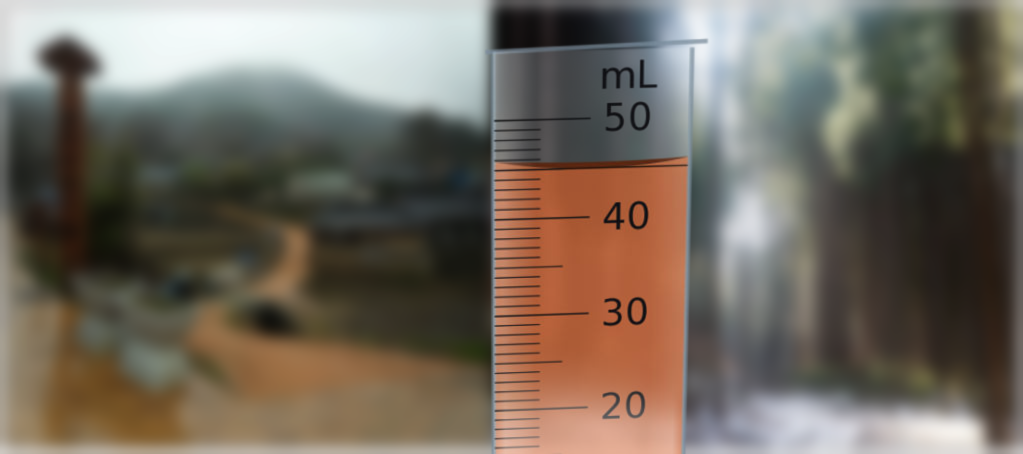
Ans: 45 mL
